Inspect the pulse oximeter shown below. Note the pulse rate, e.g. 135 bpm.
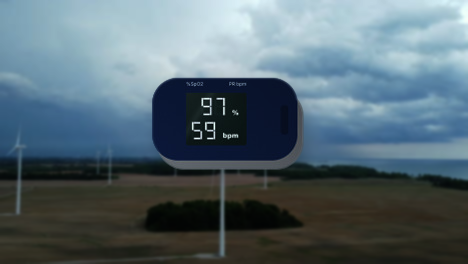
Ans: 59 bpm
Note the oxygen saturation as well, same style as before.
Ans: 97 %
